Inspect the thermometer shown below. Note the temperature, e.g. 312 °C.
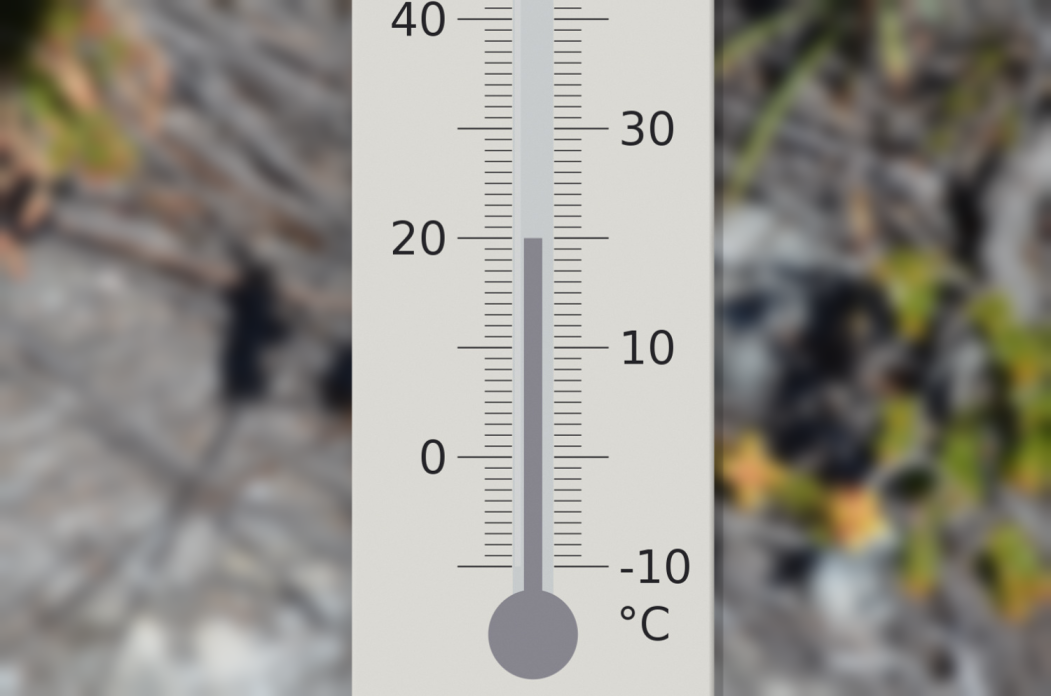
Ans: 20 °C
